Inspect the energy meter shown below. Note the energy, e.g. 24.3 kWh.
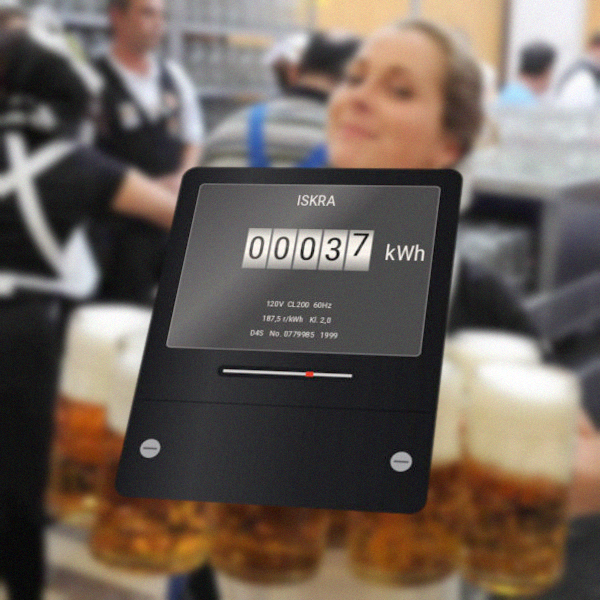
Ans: 37 kWh
